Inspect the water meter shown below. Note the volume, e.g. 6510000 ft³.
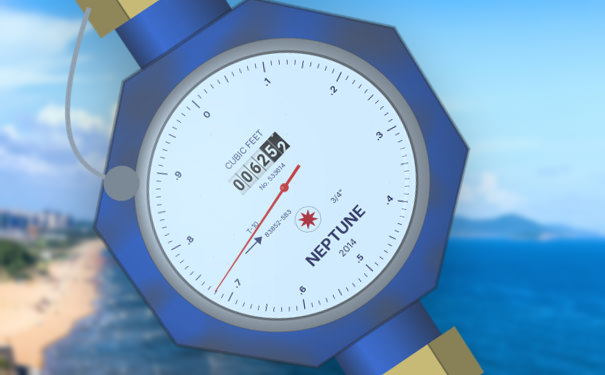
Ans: 6251.72 ft³
